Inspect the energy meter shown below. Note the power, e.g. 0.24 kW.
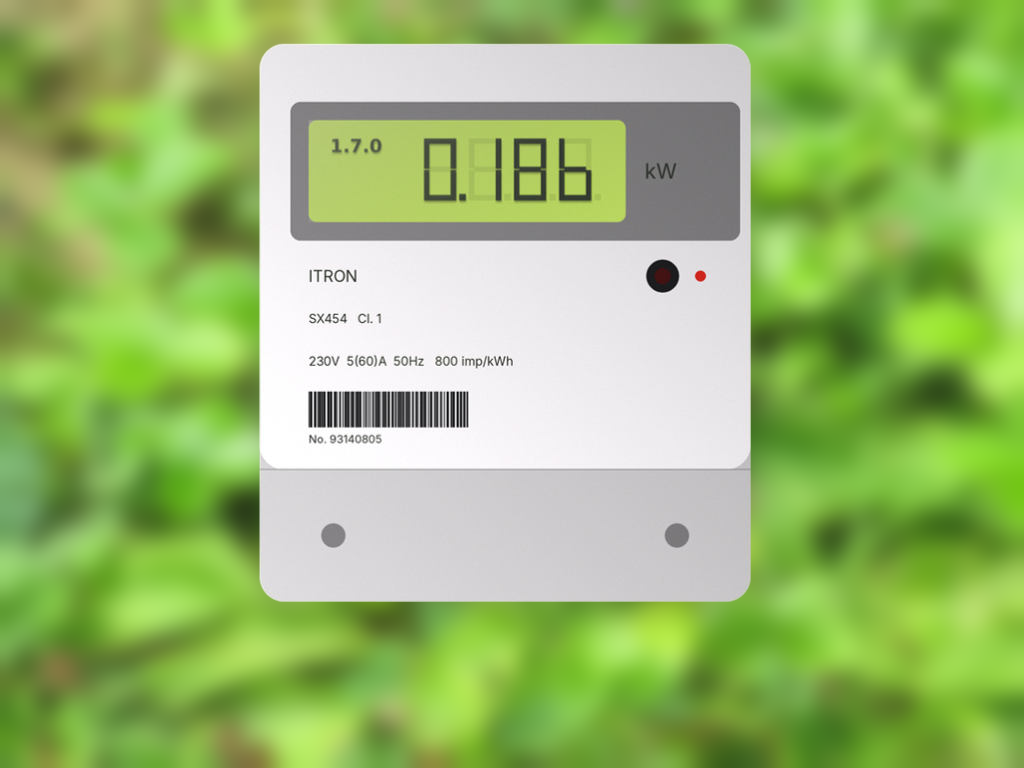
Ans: 0.186 kW
